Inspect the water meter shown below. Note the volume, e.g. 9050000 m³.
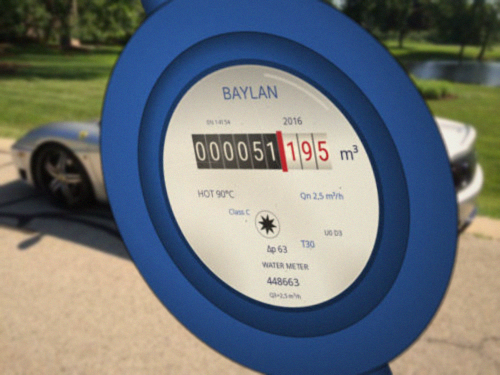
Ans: 51.195 m³
